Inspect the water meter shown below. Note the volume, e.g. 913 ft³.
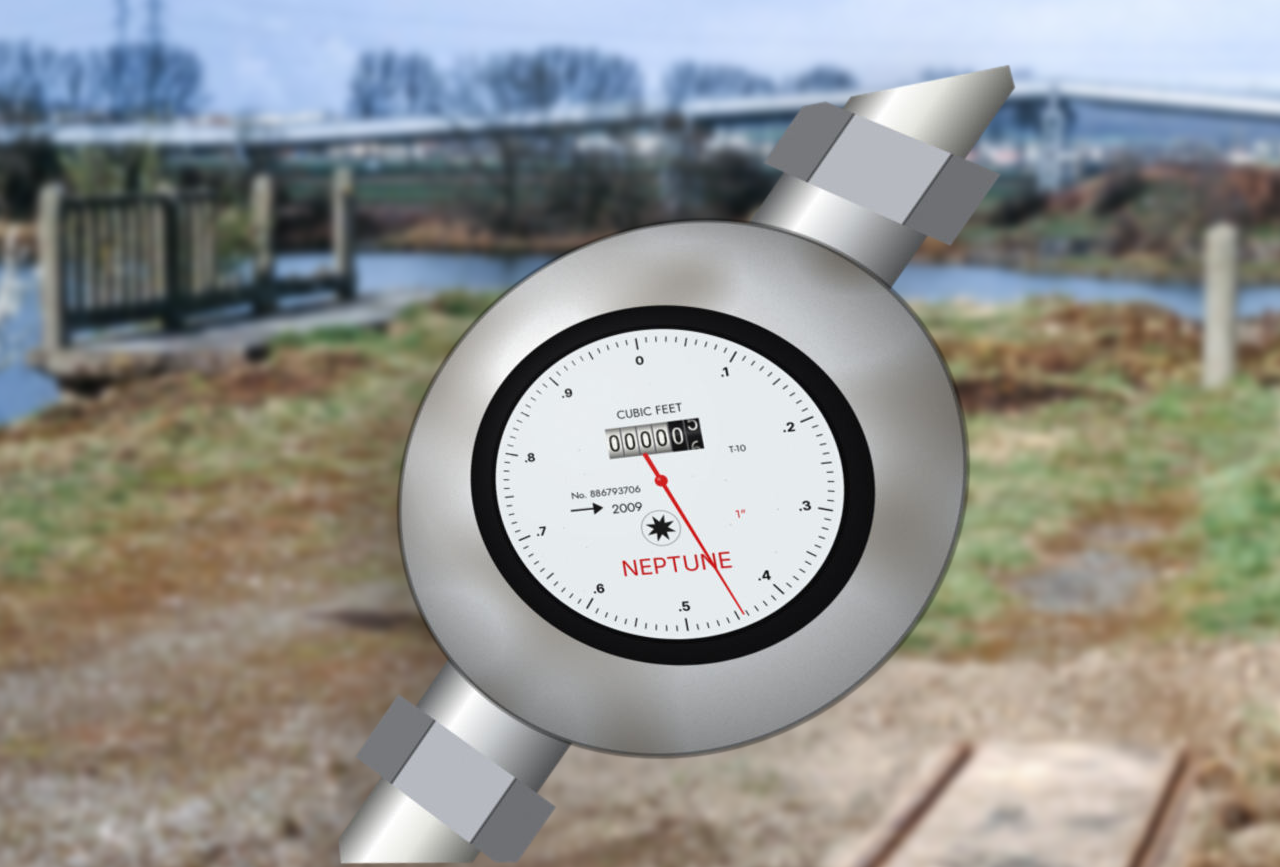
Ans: 5.44 ft³
